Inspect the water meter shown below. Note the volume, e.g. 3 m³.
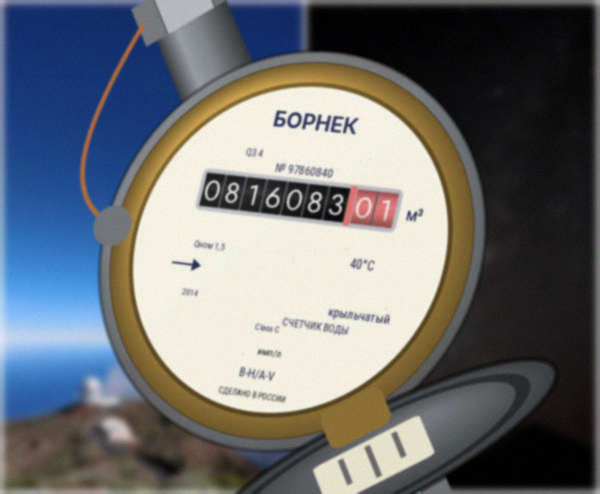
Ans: 816083.01 m³
